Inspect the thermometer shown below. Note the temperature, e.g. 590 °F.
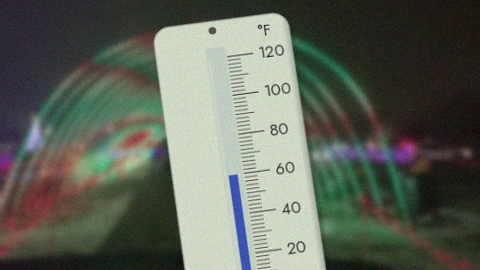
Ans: 60 °F
